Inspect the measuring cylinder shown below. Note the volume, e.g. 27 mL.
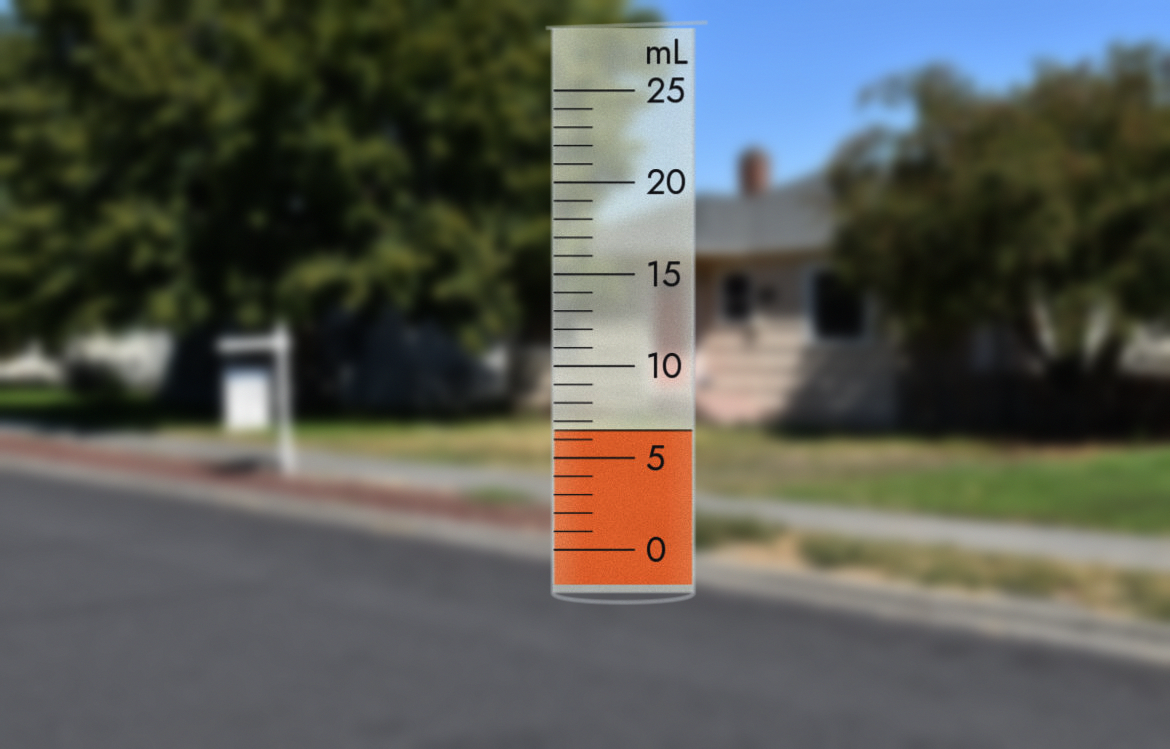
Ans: 6.5 mL
